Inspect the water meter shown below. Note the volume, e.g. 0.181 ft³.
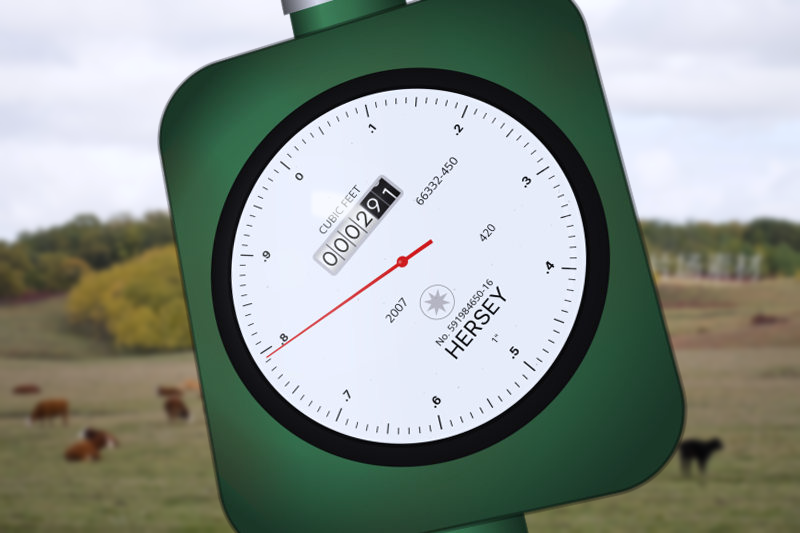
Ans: 290.79 ft³
